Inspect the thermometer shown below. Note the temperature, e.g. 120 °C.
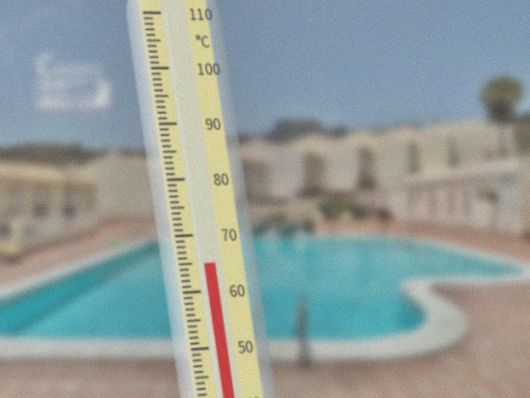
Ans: 65 °C
